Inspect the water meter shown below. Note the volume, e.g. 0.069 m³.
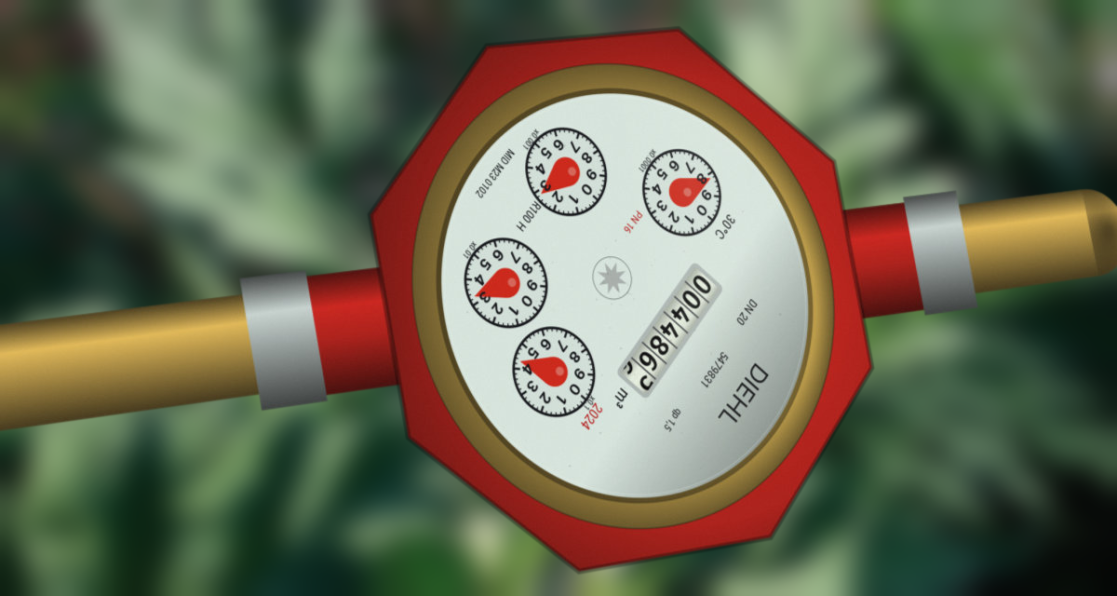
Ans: 44865.4328 m³
